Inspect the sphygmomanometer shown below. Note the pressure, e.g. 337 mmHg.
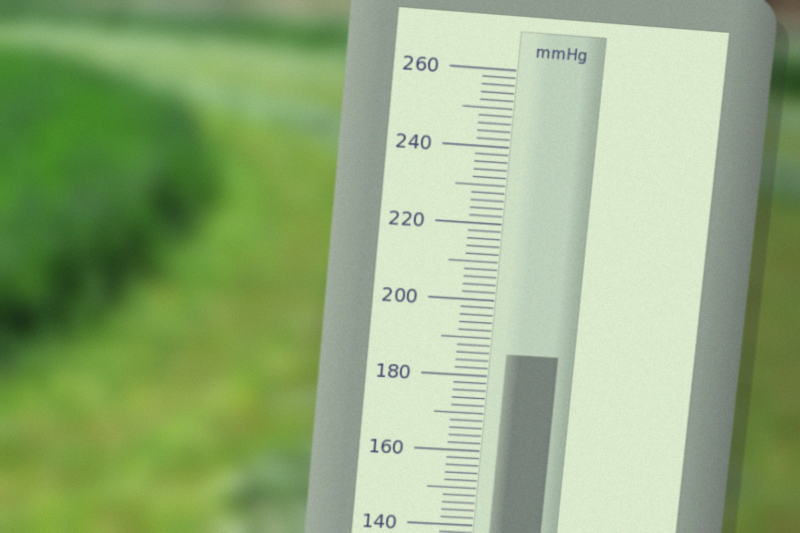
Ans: 186 mmHg
